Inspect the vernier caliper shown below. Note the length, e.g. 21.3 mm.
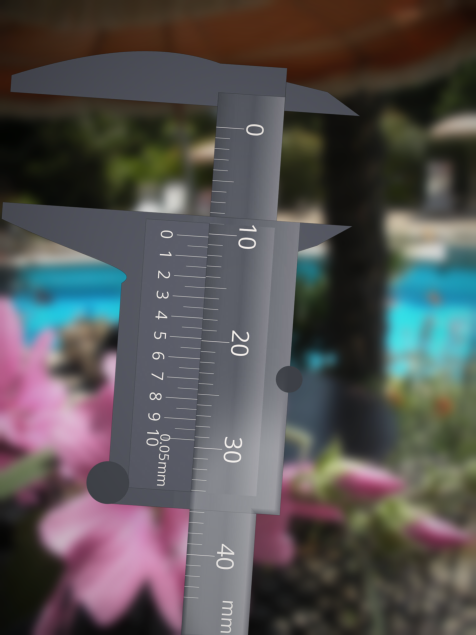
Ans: 10.3 mm
